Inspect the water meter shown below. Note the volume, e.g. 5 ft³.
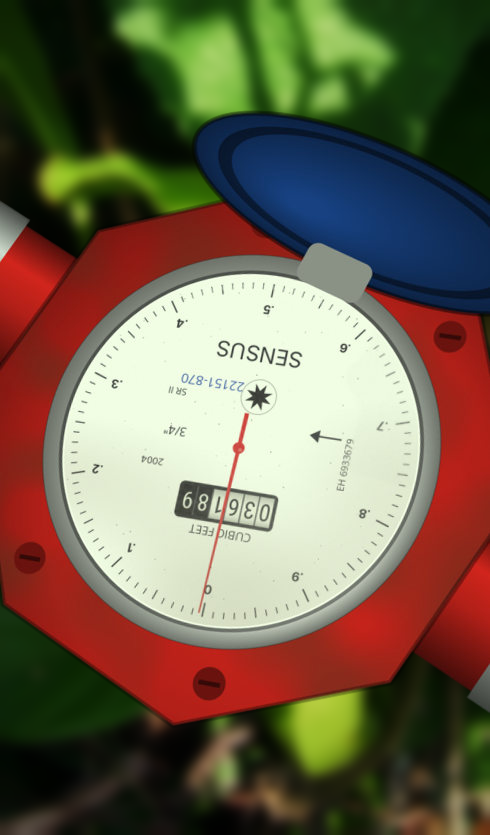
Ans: 36189.00 ft³
